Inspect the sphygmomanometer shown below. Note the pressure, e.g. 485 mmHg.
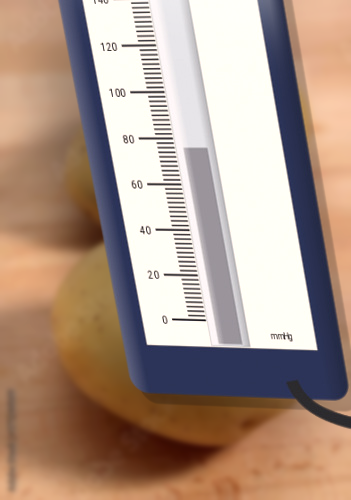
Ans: 76 mmHg
